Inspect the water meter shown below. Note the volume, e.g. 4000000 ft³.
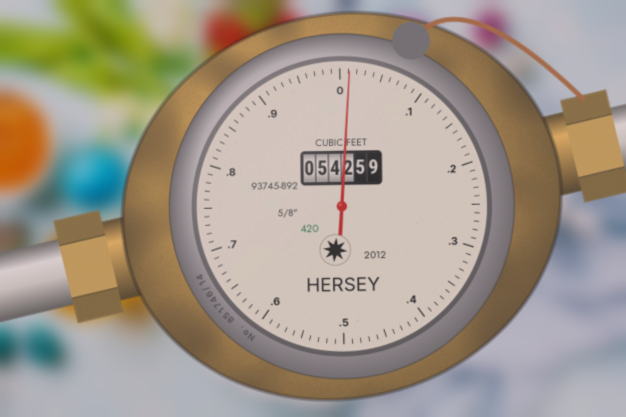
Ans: 54259.01 ft³
